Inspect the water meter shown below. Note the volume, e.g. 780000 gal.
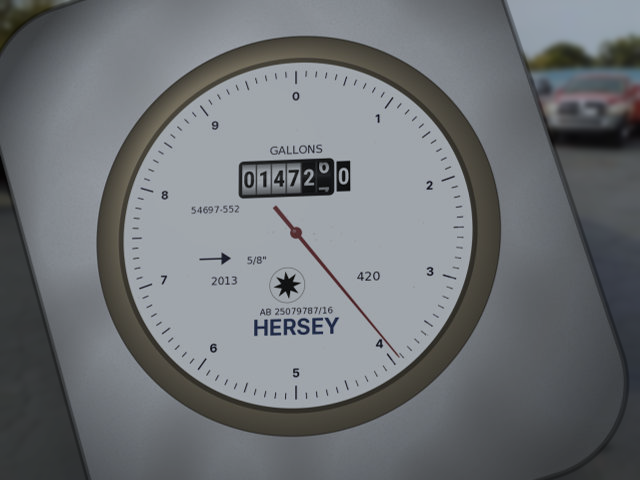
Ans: 147263.9 gal
